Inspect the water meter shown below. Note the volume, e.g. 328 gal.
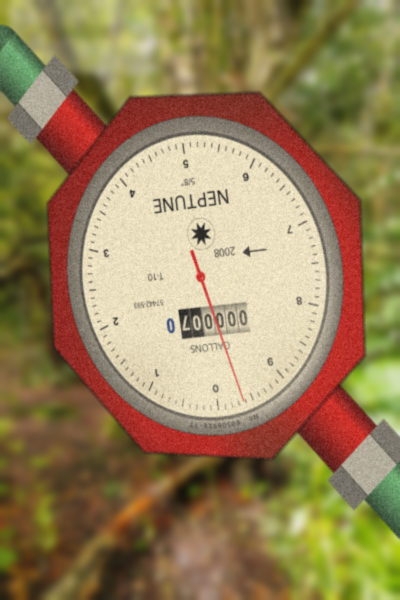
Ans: 69.6 gal
